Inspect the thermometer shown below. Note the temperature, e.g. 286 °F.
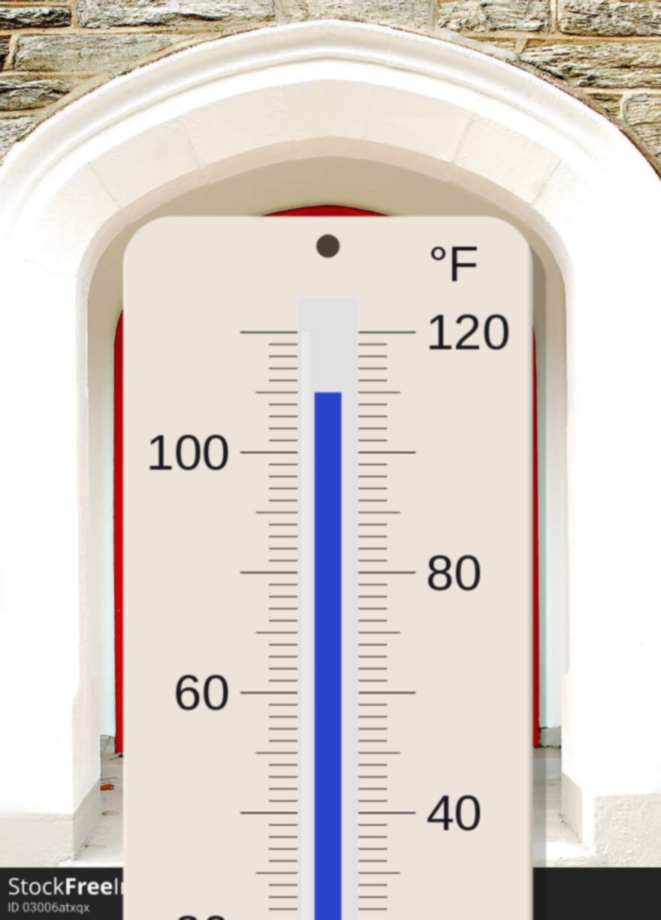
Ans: 110 °F
